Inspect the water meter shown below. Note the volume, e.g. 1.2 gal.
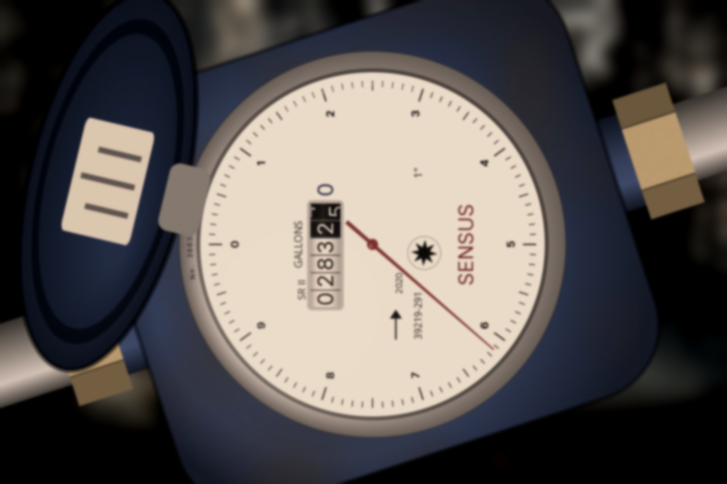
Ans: 283246.1 gal
